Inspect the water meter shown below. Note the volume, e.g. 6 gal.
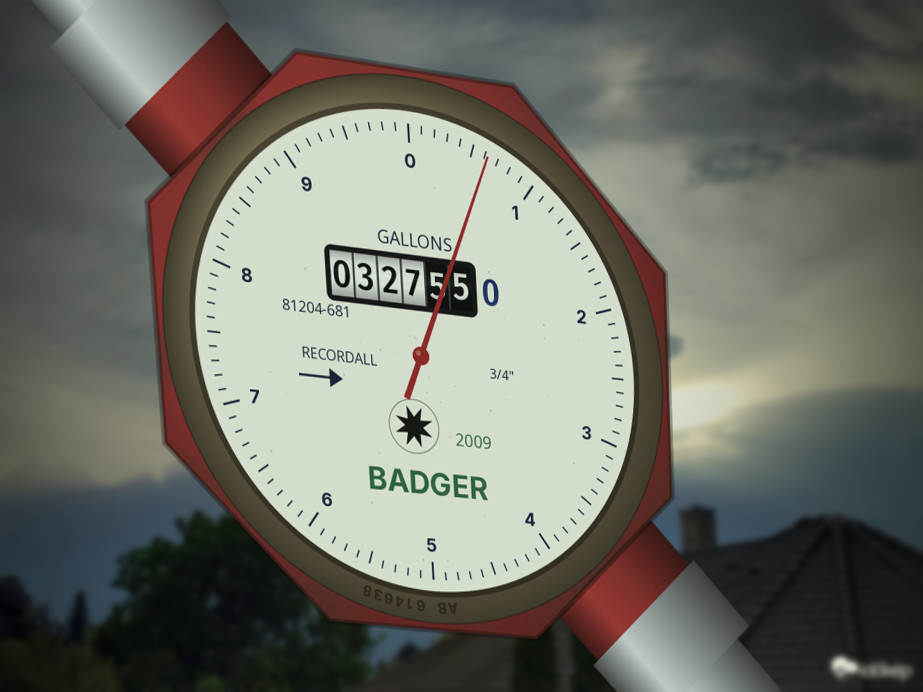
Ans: 327550.6 gal
